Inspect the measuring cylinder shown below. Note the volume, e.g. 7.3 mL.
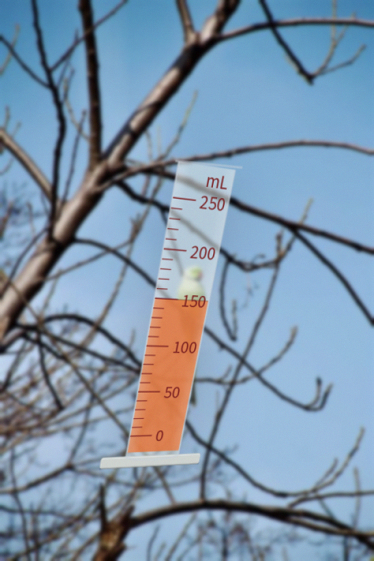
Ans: 150 mL
